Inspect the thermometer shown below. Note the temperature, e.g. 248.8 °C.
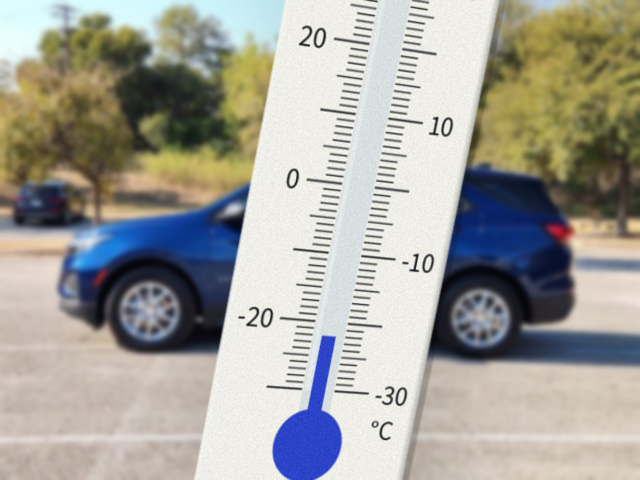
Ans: -22 °C
